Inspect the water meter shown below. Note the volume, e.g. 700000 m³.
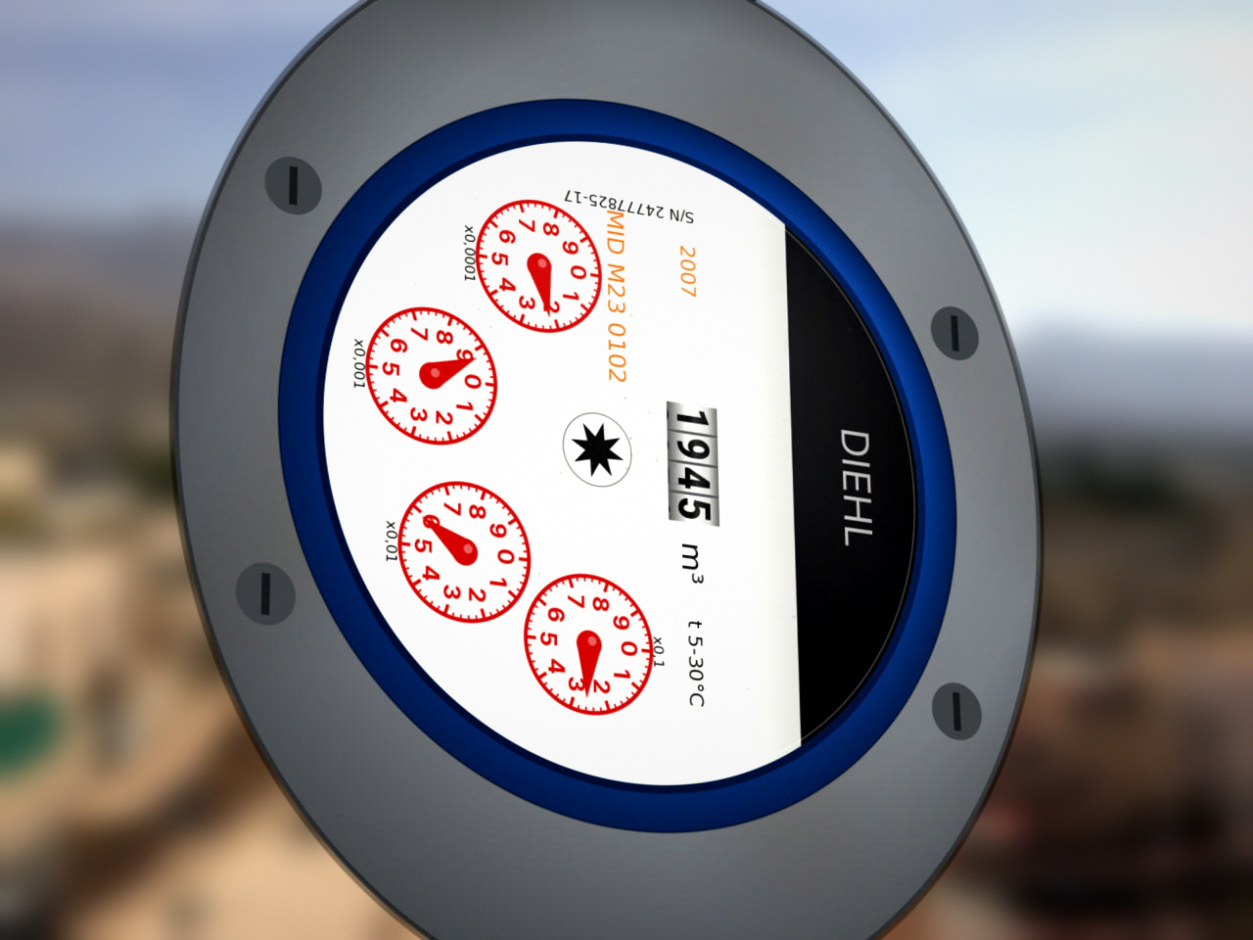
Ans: 1945.2592 m³
